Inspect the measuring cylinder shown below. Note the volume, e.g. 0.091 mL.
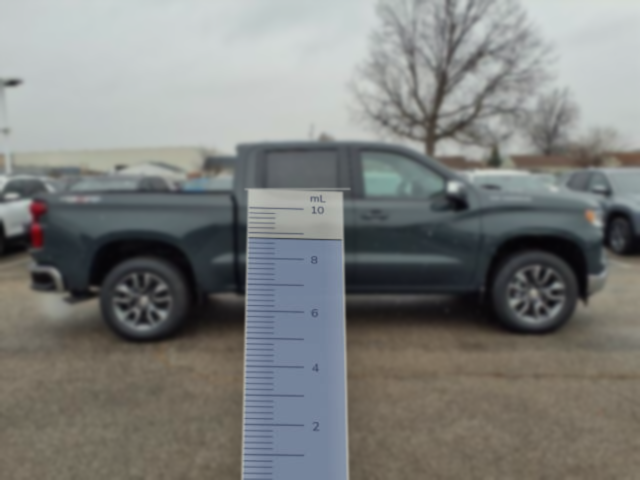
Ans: 8.8 mL
